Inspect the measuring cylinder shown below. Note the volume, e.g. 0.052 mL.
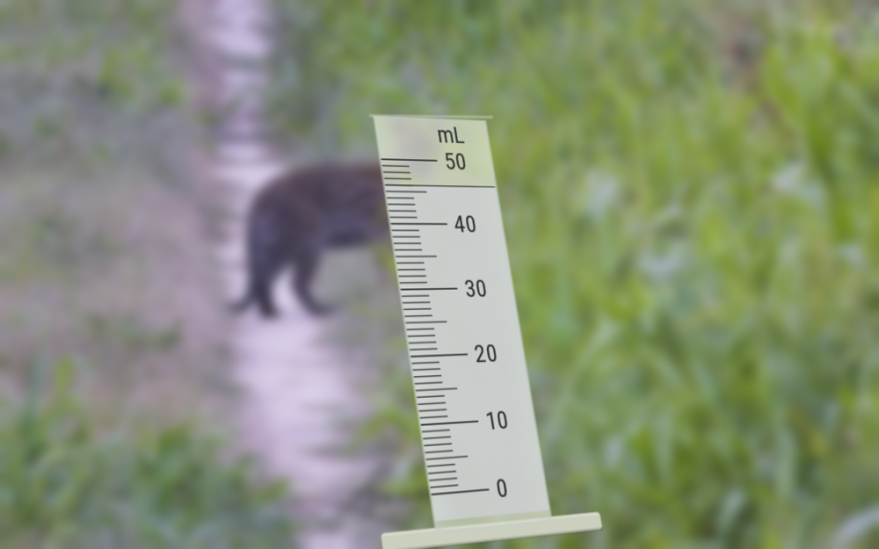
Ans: 46 mL
